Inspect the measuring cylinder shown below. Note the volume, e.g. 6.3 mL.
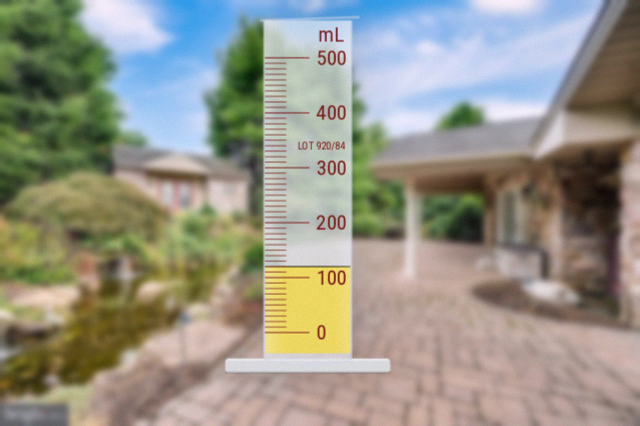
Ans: 120 mL
